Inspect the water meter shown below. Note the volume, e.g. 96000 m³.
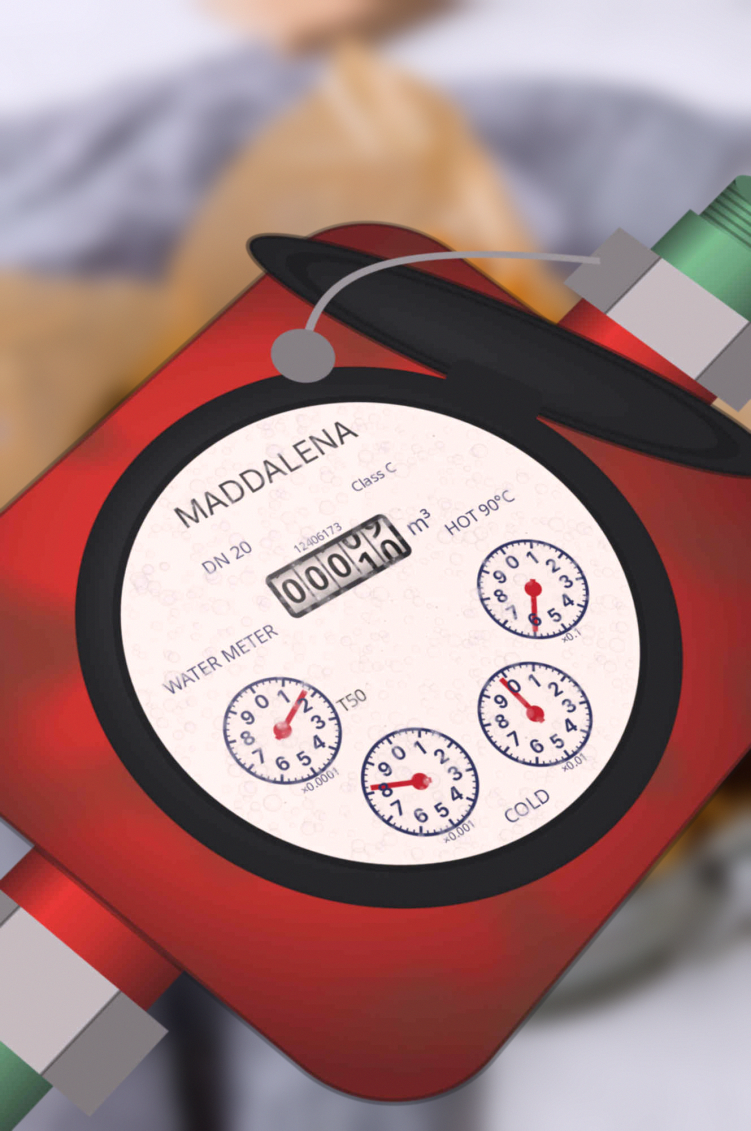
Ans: 9.5981 m³
